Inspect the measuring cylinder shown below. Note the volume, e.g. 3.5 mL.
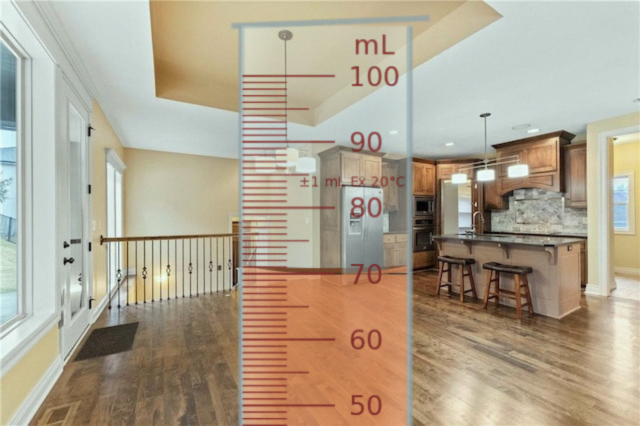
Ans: 70 mL
